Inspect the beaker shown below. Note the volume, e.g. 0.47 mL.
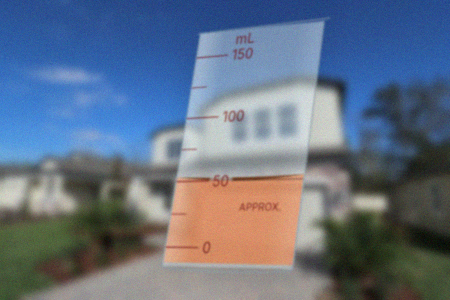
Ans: 50 mL
